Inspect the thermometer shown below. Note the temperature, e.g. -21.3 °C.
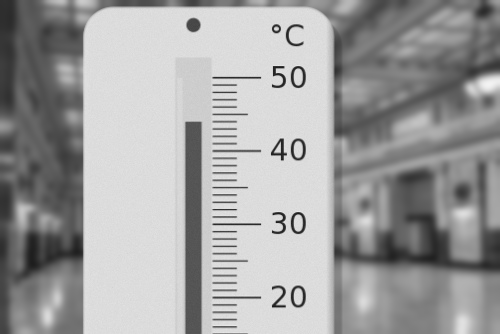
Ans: 44 °C
